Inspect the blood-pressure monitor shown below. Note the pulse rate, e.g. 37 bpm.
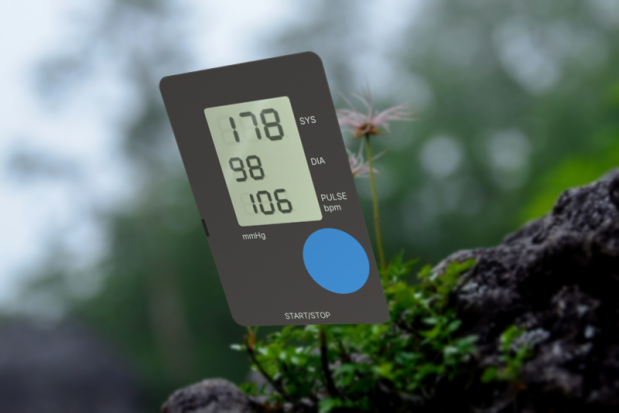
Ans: 106 bpm
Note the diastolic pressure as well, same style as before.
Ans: 98 mmHg
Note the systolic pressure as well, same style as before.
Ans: 178 mmHg
